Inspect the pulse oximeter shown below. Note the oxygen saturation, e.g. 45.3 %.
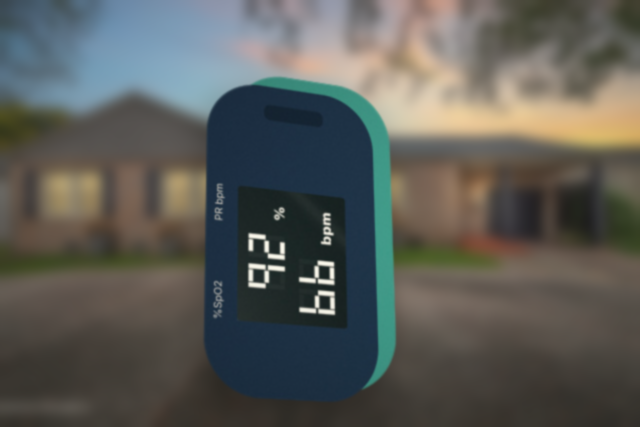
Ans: 92 %
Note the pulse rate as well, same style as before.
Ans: 66 bpm
